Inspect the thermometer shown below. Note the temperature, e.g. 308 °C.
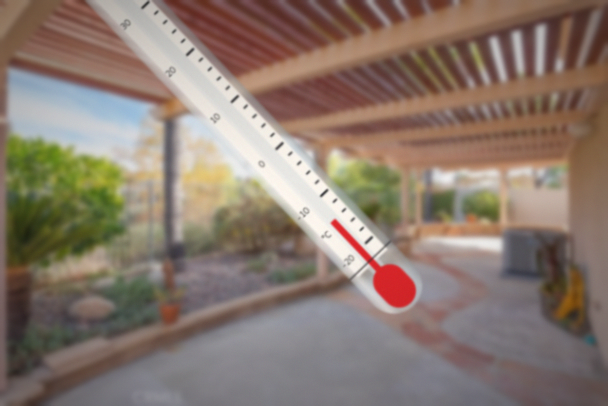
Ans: -14 °C
